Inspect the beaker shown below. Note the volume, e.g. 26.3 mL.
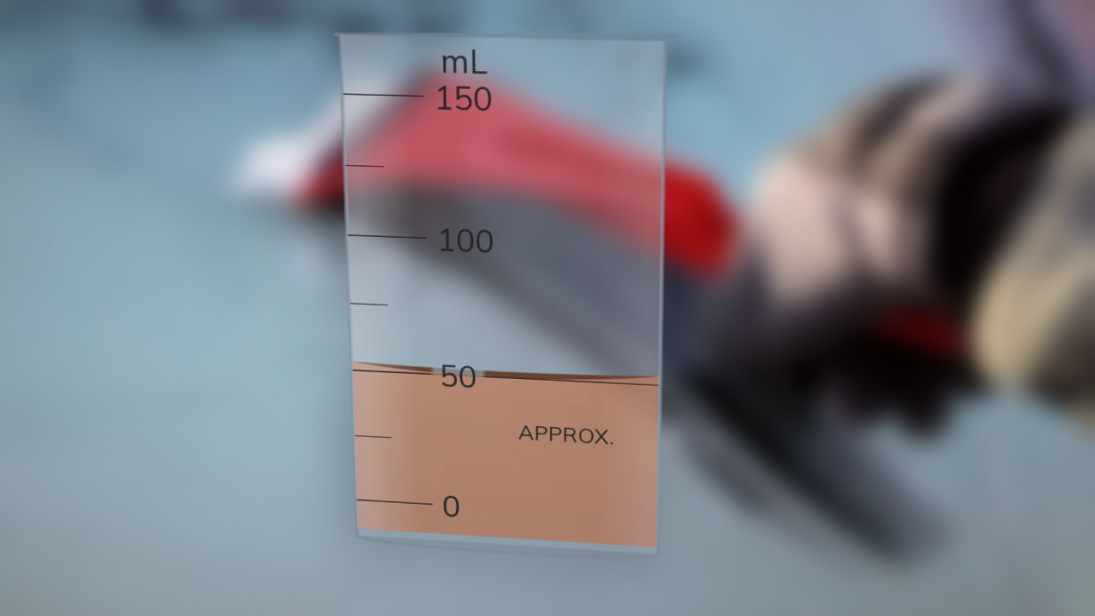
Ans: 50 mL
